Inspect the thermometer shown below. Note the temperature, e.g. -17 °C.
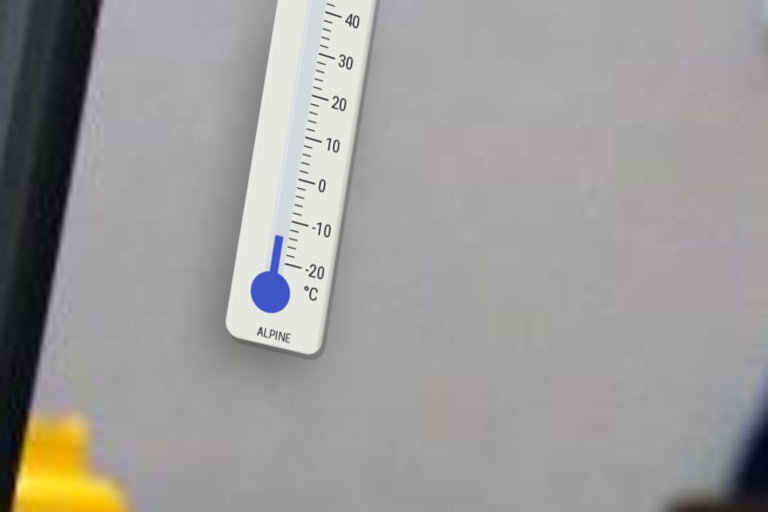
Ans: -14 °C
